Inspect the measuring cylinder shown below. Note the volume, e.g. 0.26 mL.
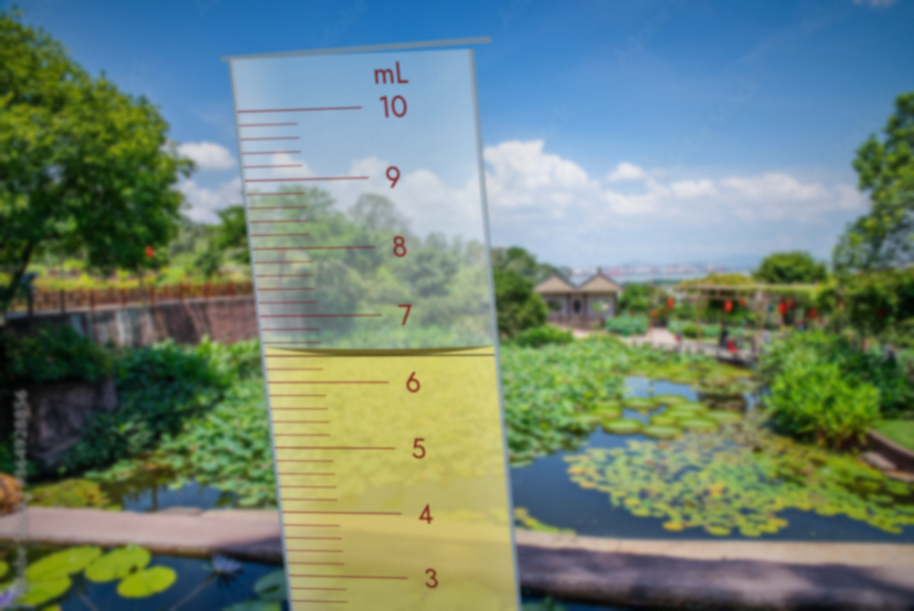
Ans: 6.4 mL
